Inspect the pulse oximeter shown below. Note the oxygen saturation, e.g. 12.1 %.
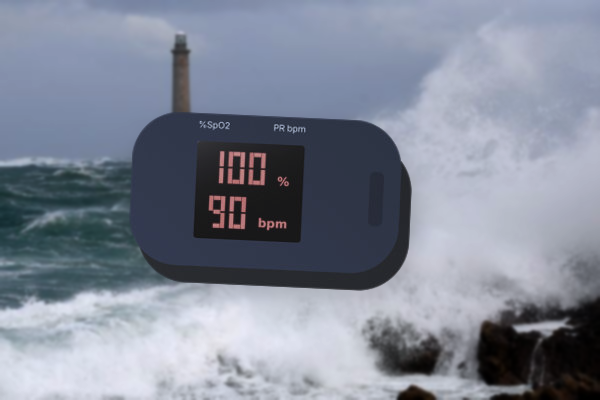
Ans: 100 %
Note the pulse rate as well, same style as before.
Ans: 90 bpm
